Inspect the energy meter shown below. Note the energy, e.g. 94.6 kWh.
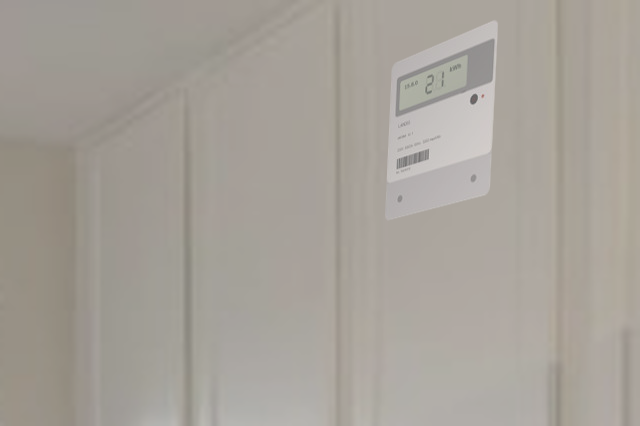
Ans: 21 kWh
